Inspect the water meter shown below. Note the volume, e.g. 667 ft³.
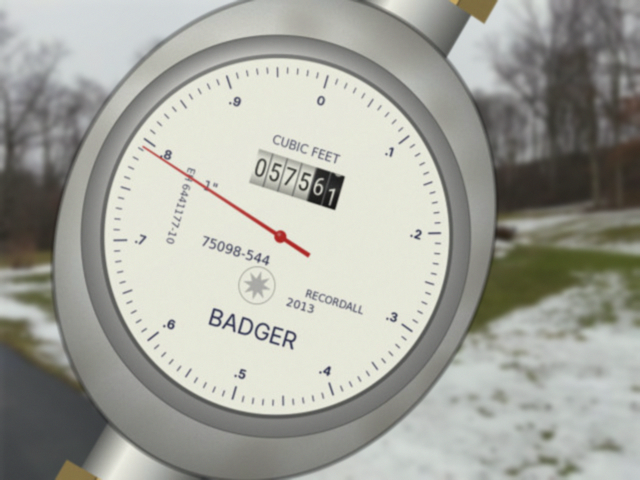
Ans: 57560.79 ft³
